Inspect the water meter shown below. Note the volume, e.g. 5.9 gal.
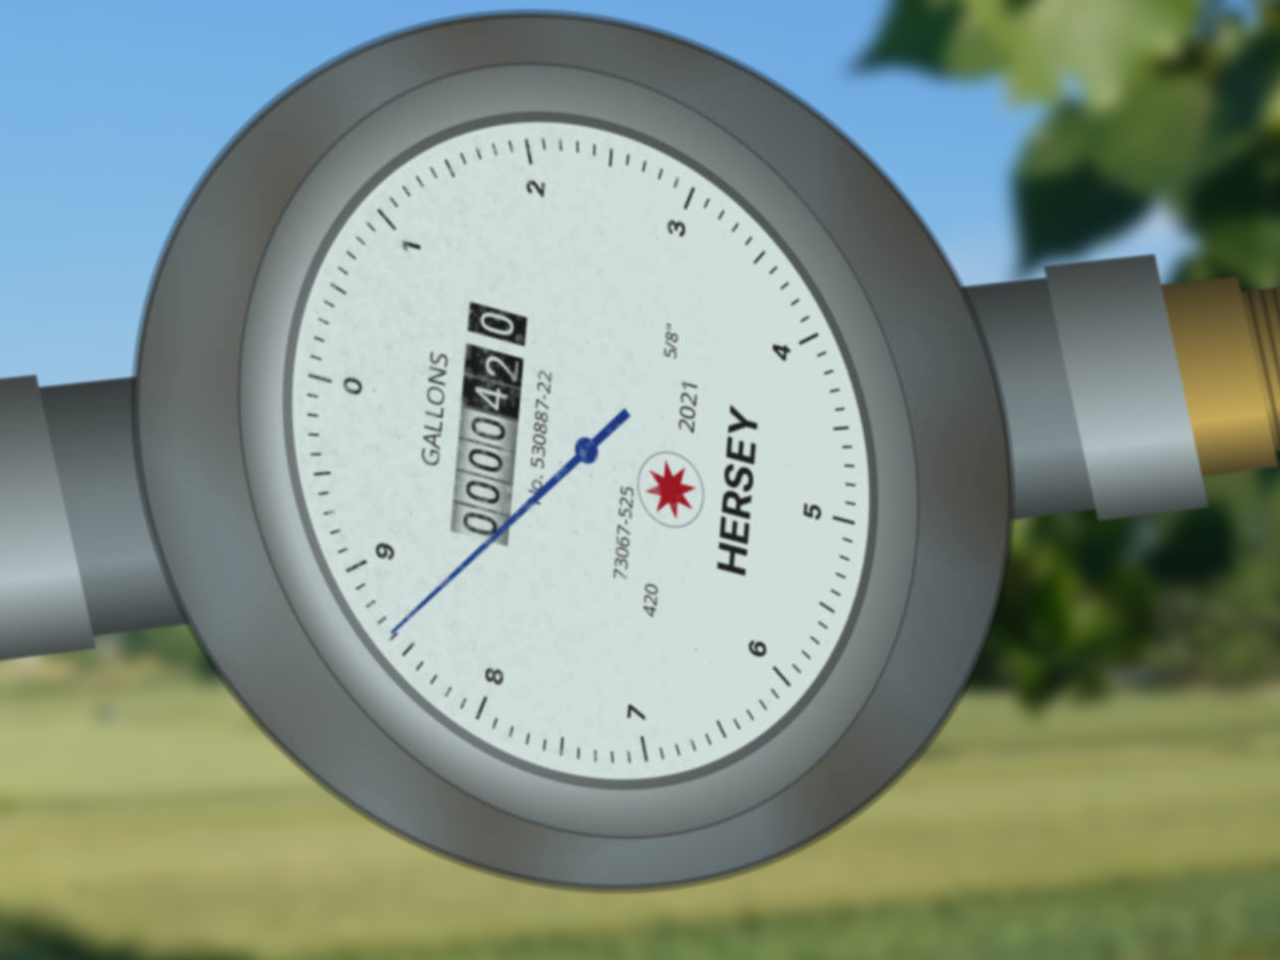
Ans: 418.6 gal
